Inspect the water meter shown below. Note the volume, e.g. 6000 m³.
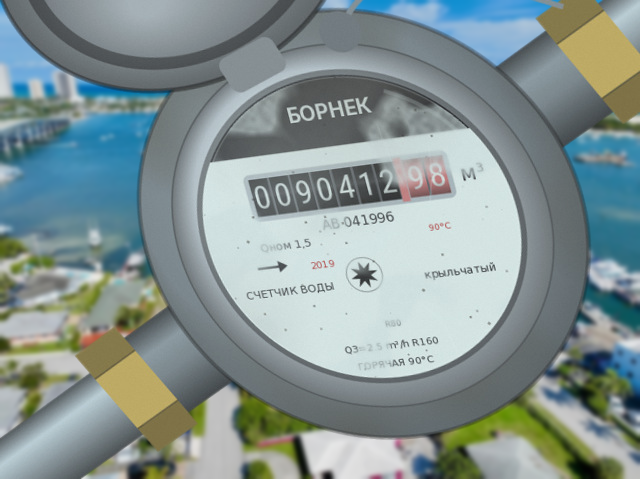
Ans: 90412.98 m³
